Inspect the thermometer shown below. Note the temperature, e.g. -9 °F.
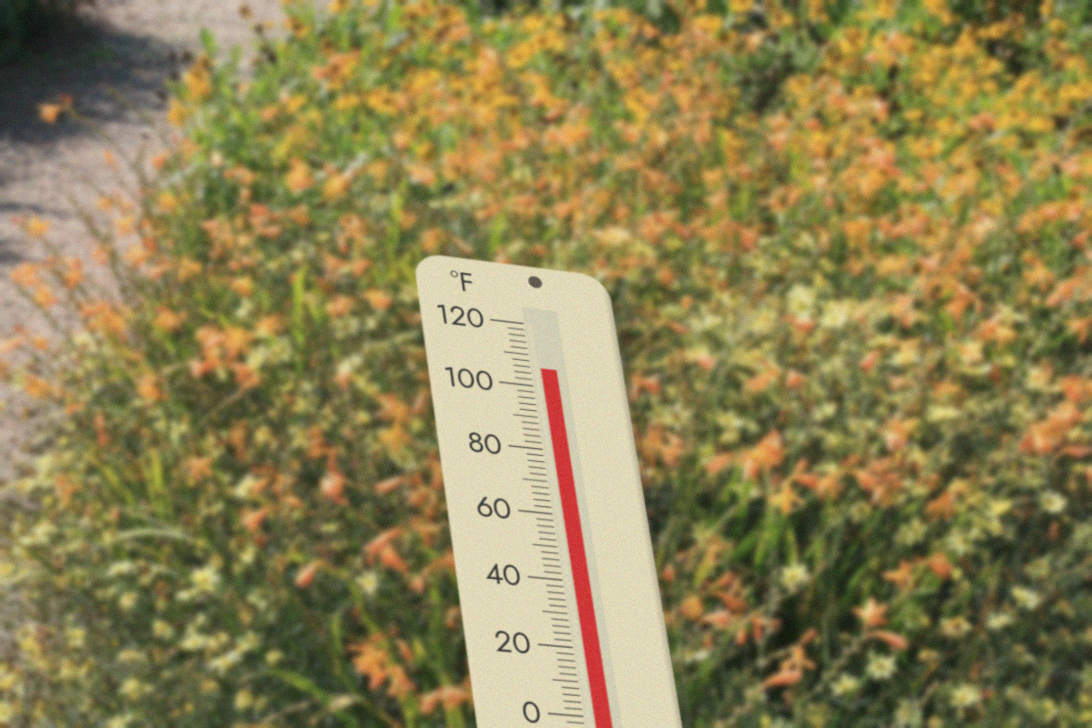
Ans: 106 °F
